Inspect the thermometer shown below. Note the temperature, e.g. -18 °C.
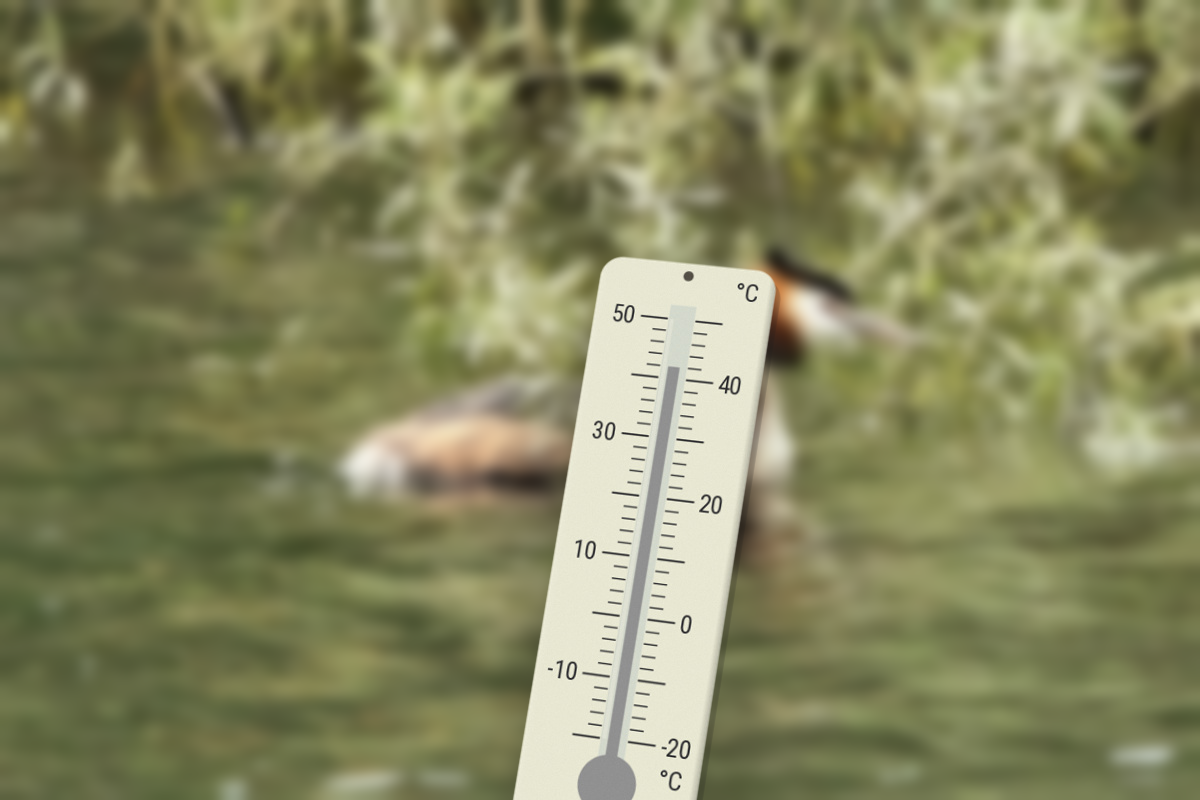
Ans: 42 °C
